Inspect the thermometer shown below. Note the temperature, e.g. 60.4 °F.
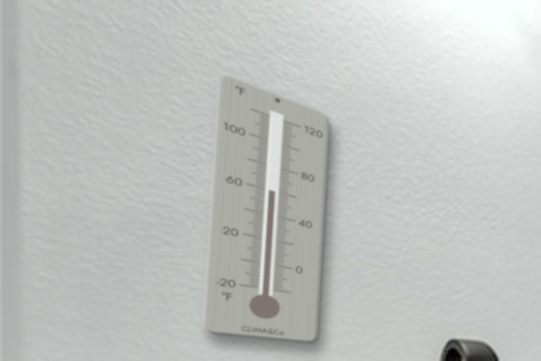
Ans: 60 °F
